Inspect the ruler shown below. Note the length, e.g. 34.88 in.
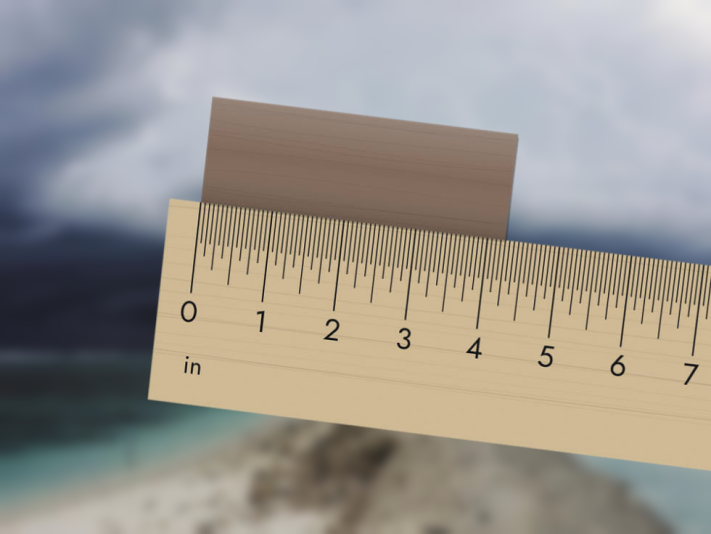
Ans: 4.25 in
